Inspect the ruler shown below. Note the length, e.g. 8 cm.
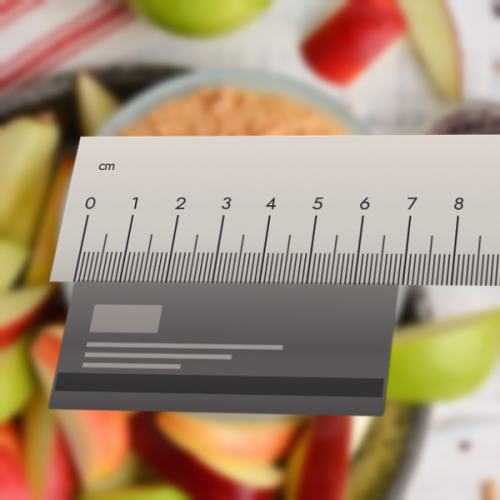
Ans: 6.9 cm
